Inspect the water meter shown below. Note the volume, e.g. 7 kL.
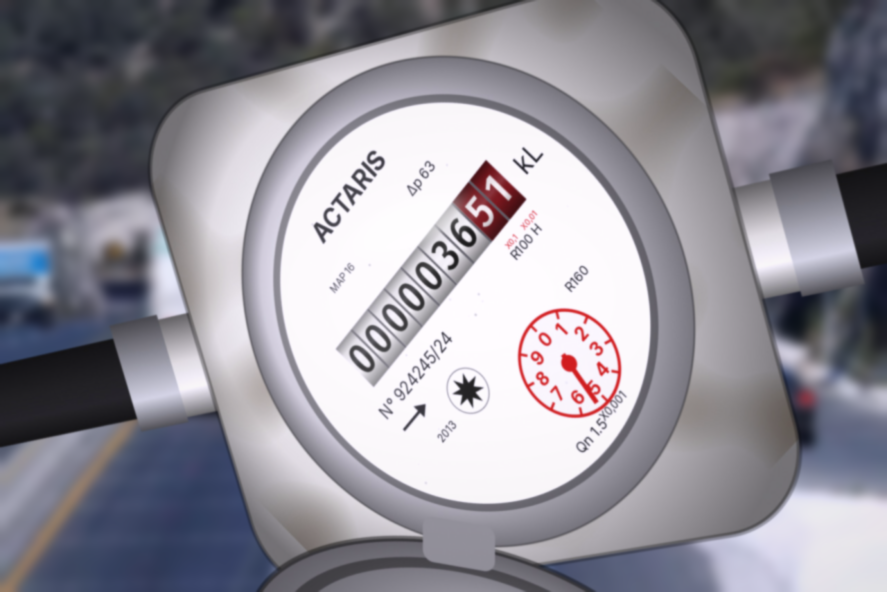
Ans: 36.515 kL
